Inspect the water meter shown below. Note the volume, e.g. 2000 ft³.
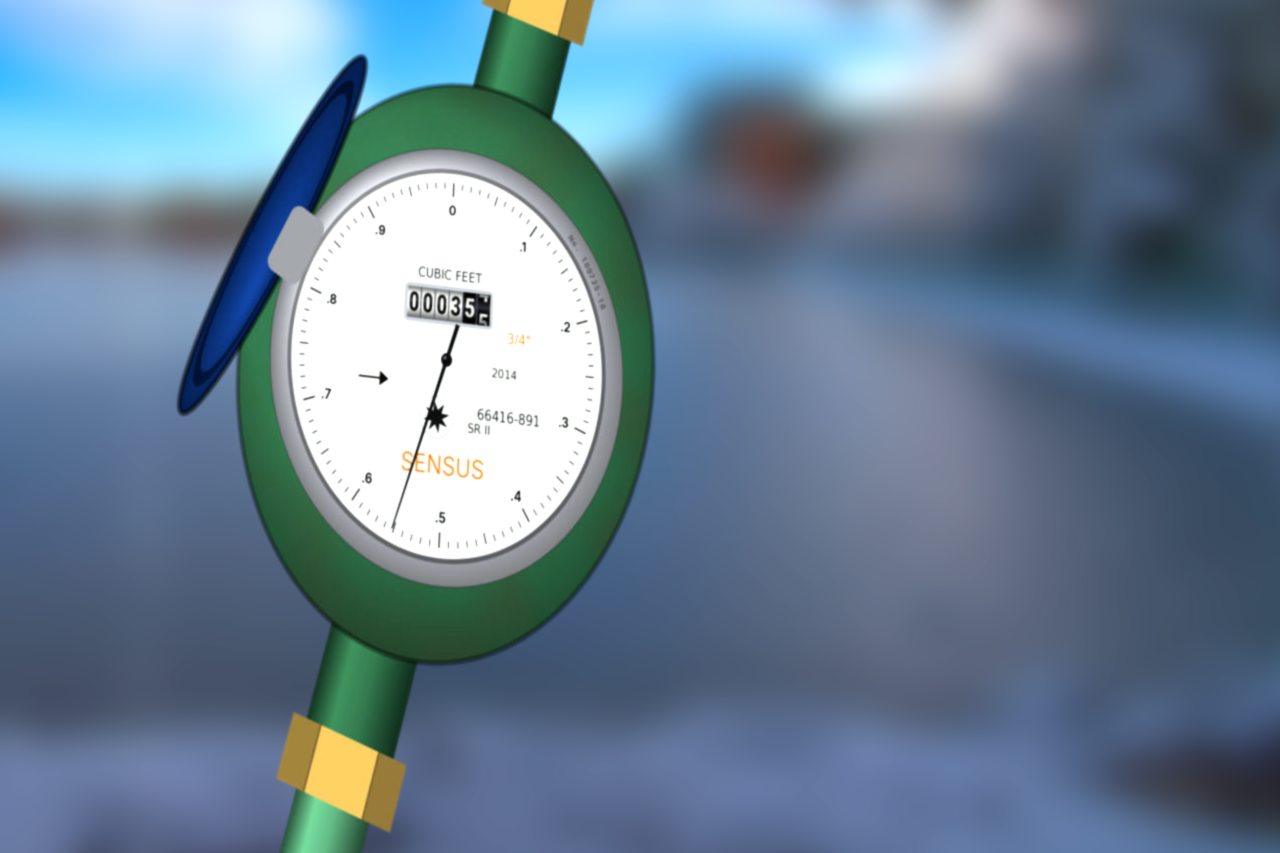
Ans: 354.55 ft³
